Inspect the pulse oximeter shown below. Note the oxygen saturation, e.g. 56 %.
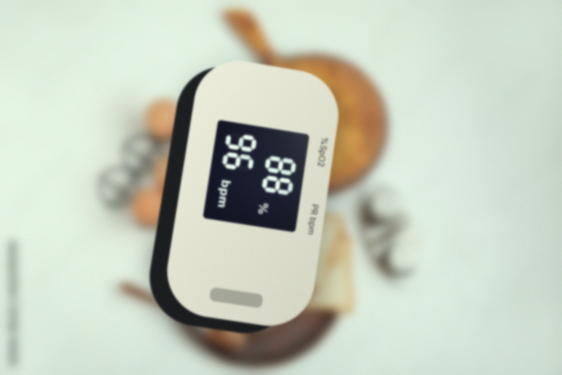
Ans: 88 %
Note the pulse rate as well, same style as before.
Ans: 96 bpm
